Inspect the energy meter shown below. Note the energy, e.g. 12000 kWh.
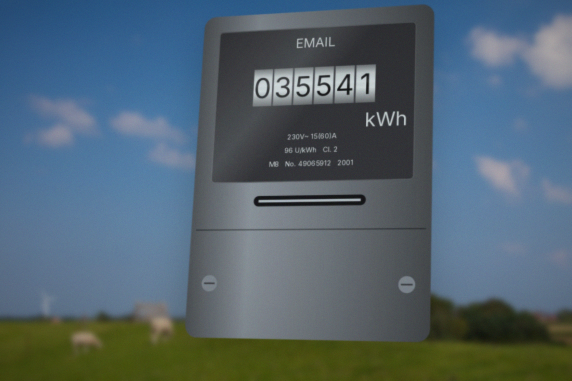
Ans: 35541 kWh
